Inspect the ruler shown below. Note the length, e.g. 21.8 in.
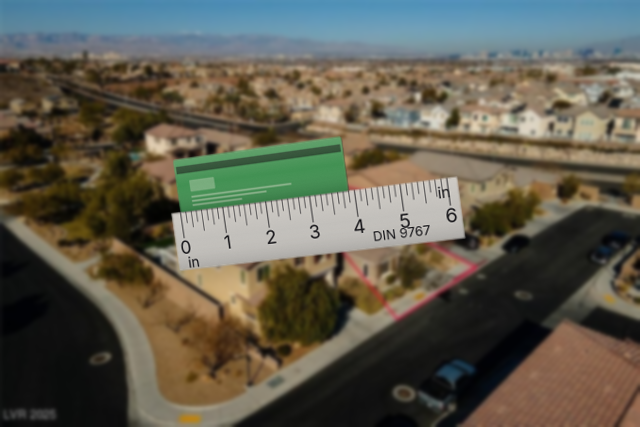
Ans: 3.875 in
